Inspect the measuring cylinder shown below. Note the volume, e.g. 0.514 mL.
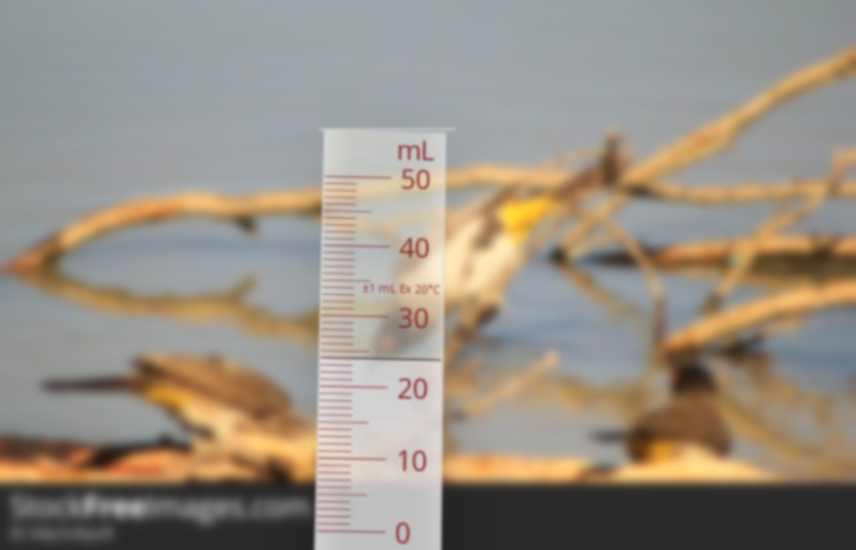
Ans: 24 mL
